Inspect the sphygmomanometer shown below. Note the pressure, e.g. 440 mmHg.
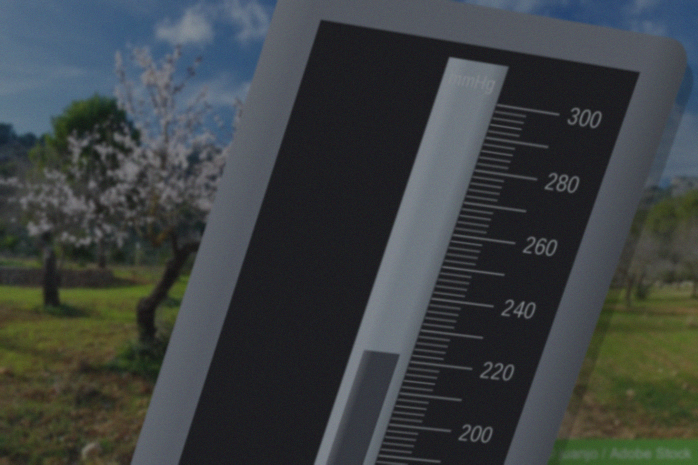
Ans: 222 mmHg
